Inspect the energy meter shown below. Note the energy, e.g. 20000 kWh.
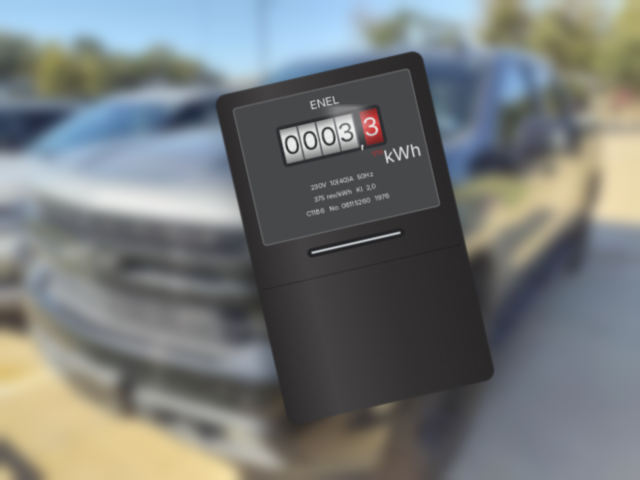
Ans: 3.3 kWh
